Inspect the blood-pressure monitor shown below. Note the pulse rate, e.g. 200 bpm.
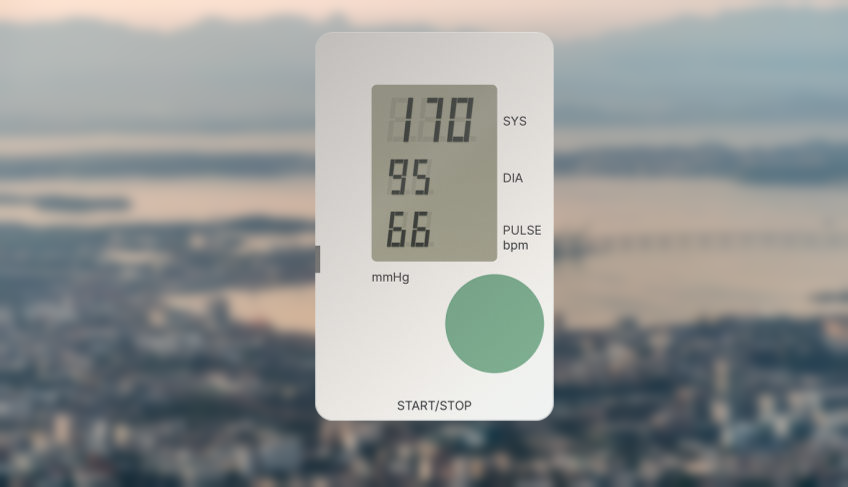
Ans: 66 bpm
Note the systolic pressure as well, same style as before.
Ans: 170 mmHg
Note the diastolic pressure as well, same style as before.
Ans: 95 mmHg
